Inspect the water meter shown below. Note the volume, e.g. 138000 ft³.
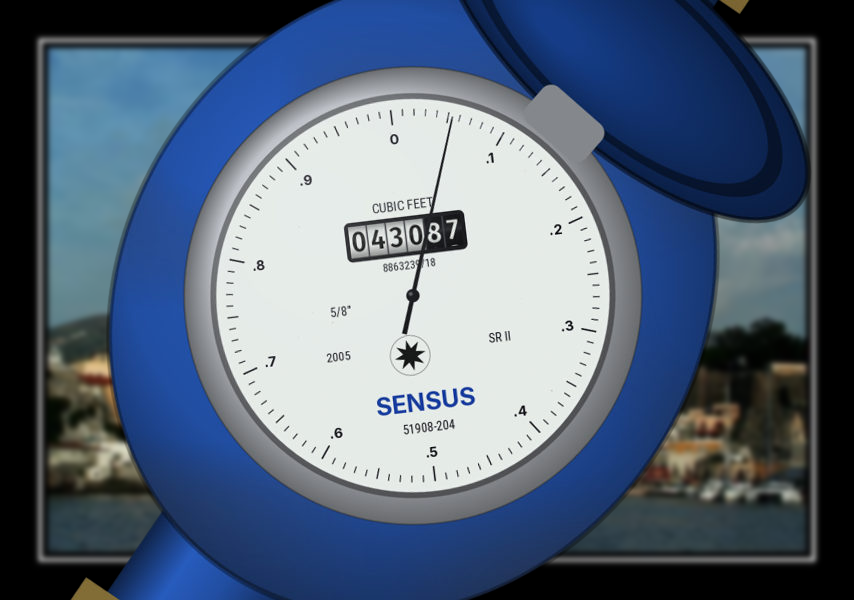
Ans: 43087.05 ft³
